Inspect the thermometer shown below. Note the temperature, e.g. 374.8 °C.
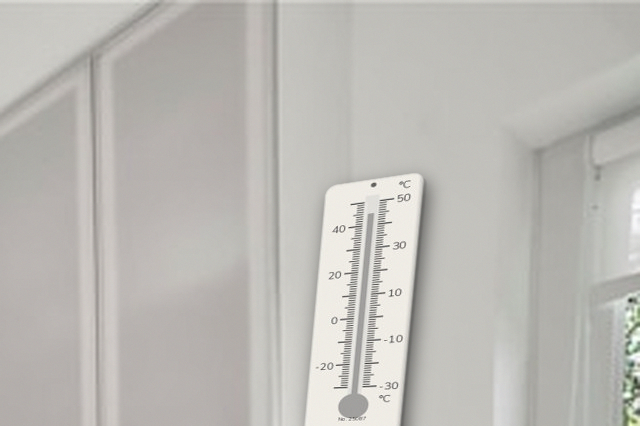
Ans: 45 °C
